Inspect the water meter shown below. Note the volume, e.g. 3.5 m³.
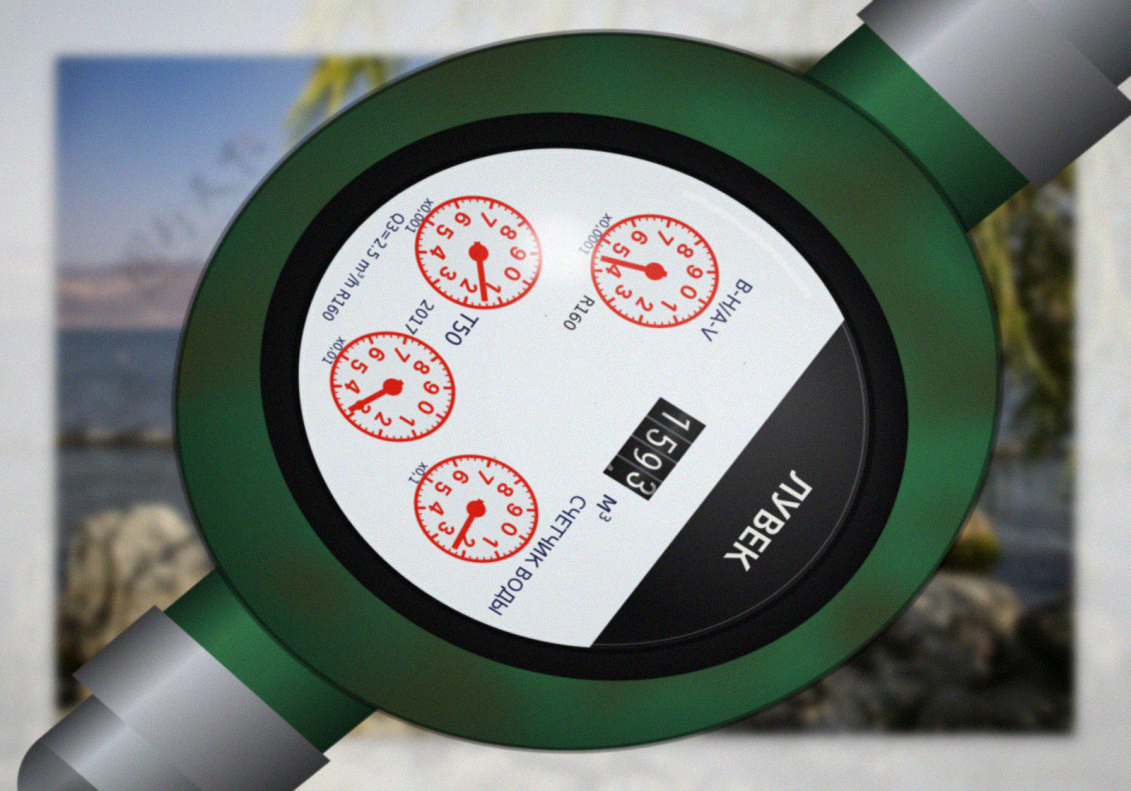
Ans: 1593.2314 m³
